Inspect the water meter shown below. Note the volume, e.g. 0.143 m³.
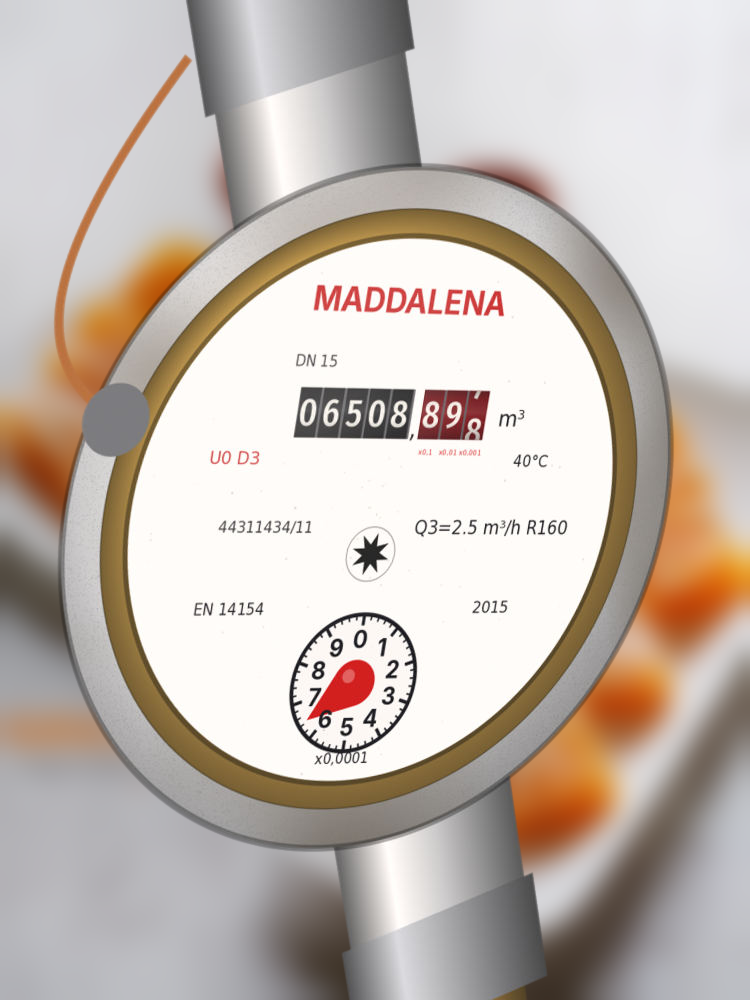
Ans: 6508.8976 m³
